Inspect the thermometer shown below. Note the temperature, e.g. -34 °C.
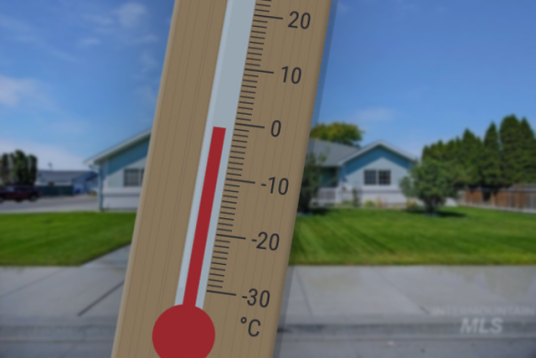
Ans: -1 °C
